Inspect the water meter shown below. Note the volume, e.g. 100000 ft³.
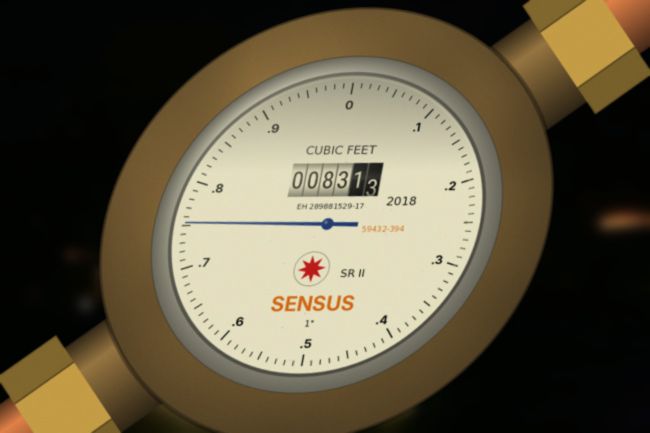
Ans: 8312.75 ft³
